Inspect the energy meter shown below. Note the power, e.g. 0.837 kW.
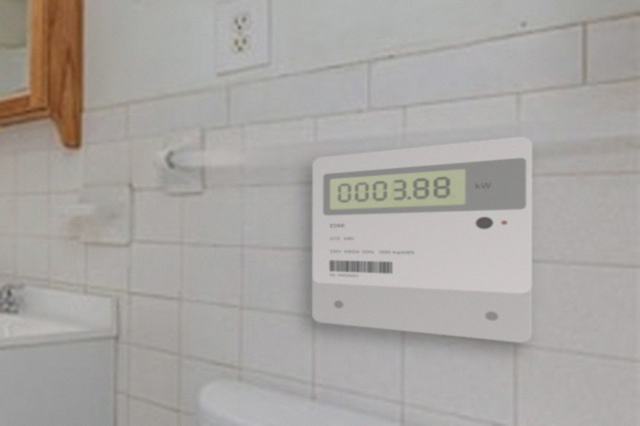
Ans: 3.88 kW
